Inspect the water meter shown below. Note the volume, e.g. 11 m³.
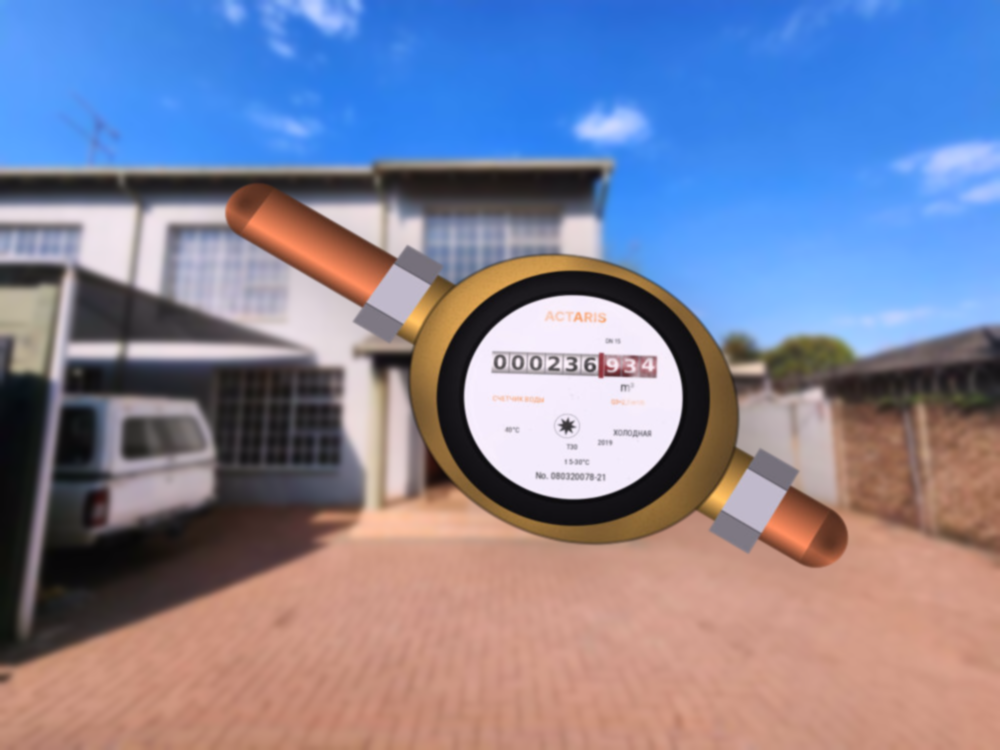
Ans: 236.934 m³
